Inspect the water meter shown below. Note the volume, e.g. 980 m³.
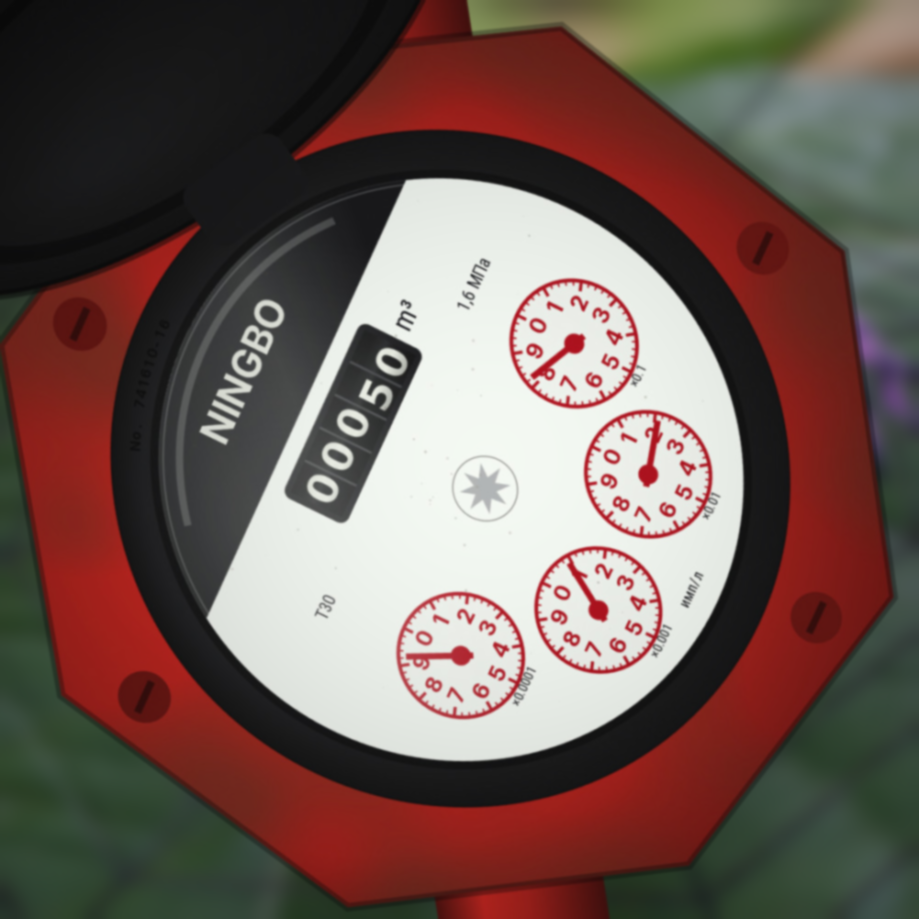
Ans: 49.8209 m³
